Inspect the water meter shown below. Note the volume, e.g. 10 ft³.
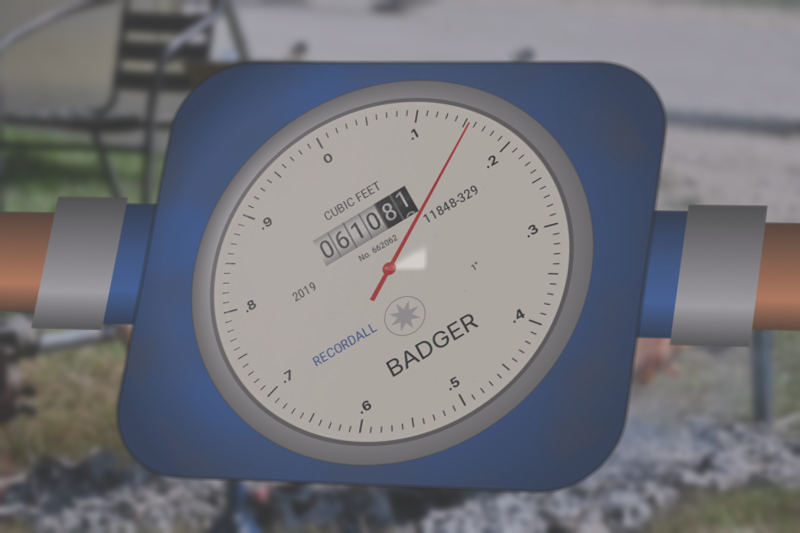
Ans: 61081.15 ft³
